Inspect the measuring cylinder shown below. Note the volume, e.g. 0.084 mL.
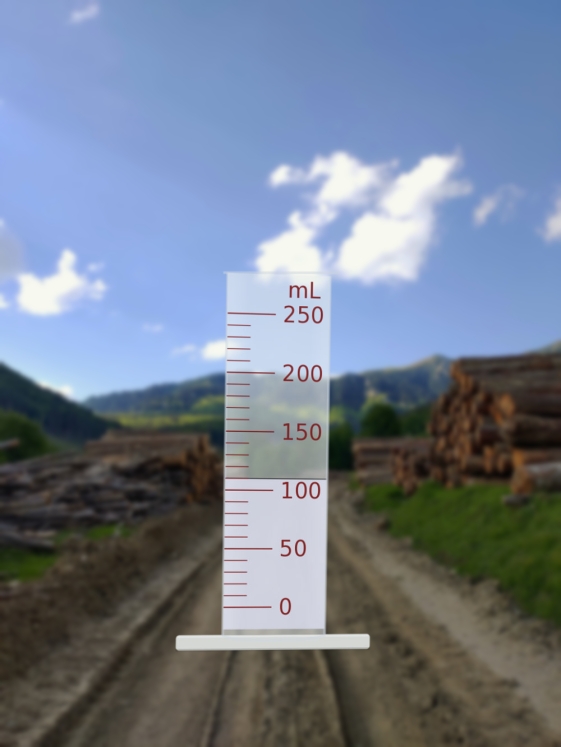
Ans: 110 mL
